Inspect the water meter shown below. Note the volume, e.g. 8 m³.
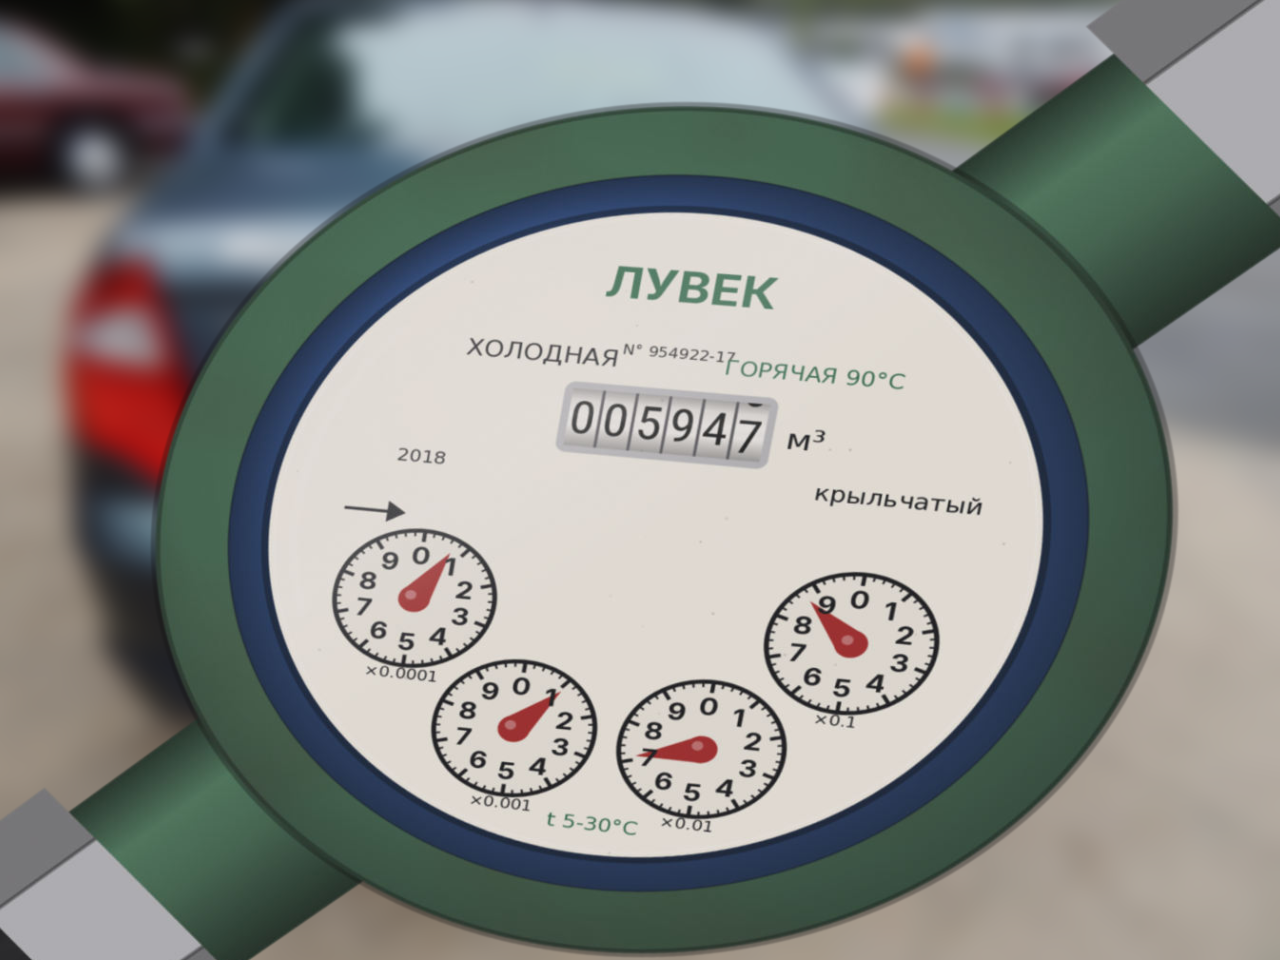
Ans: 5946.8710 m³
